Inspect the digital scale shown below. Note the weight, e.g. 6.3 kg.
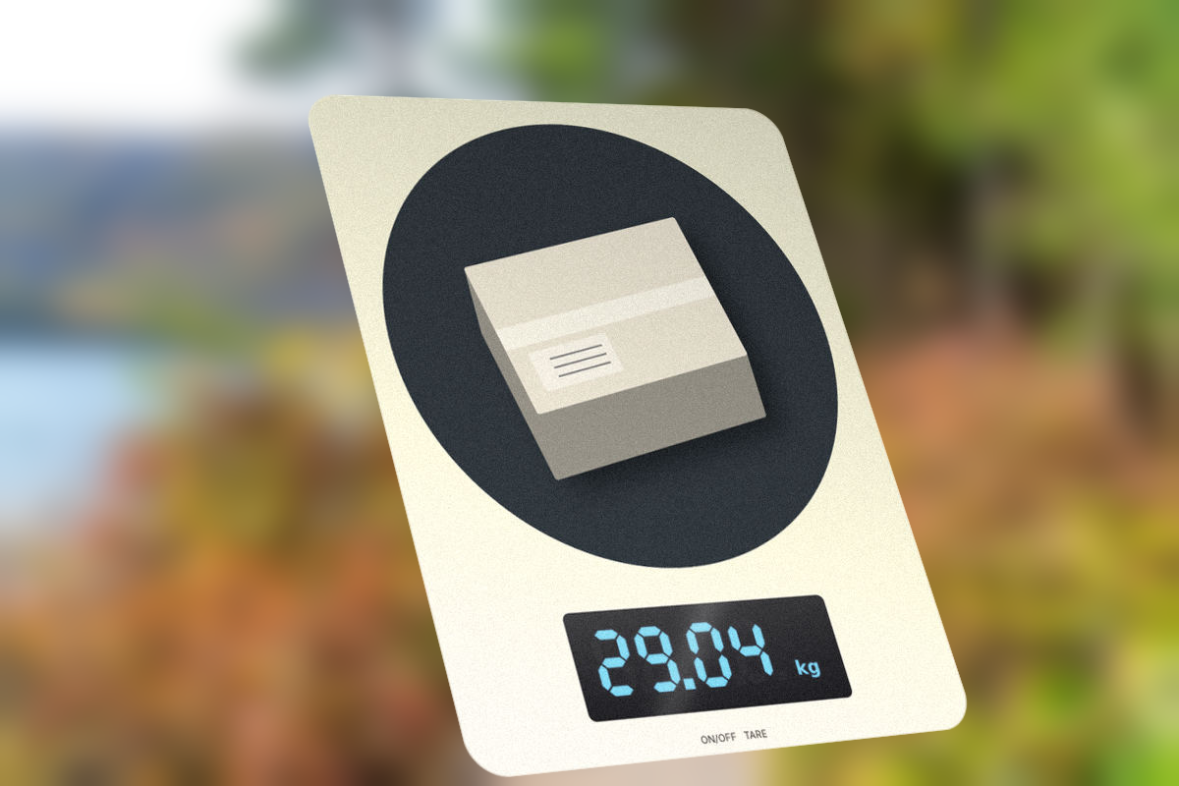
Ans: 29.04 kg
